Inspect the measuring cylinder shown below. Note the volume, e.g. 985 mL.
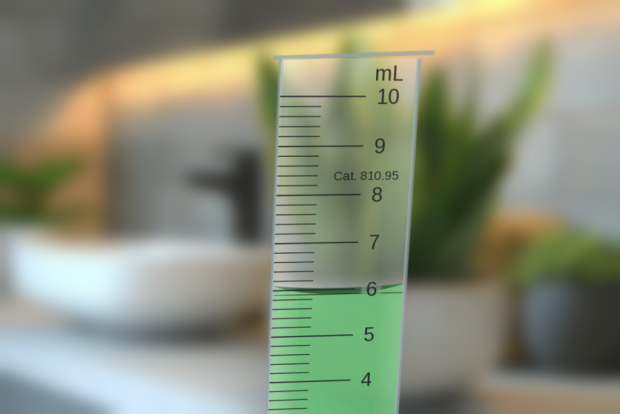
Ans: 5.9 mL
